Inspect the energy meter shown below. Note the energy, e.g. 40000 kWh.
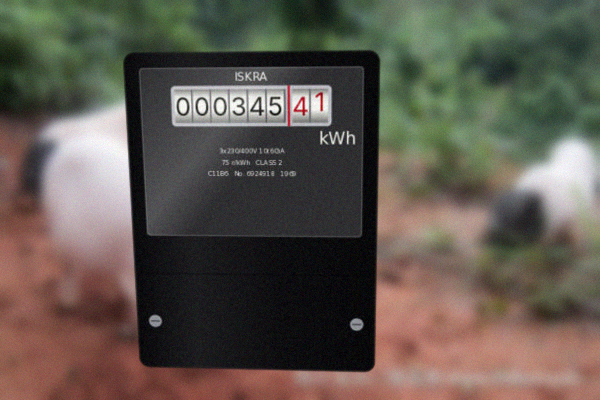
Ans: 345.41 kWh
